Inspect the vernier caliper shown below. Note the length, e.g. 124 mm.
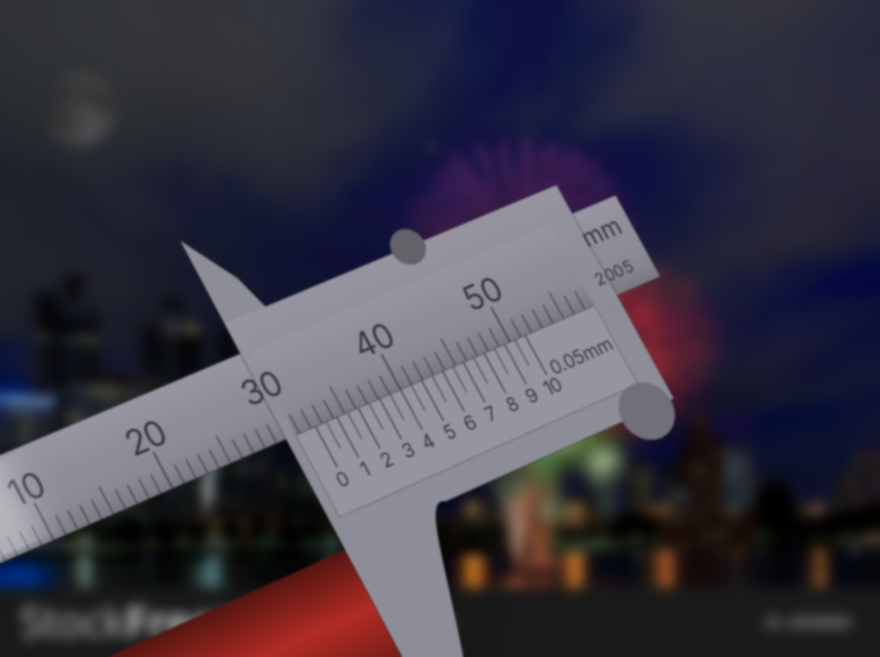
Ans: 32.4 mm
